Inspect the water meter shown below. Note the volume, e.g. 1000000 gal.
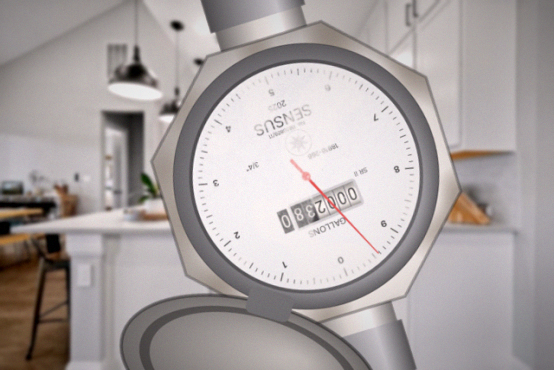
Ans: 2379.4 gal
